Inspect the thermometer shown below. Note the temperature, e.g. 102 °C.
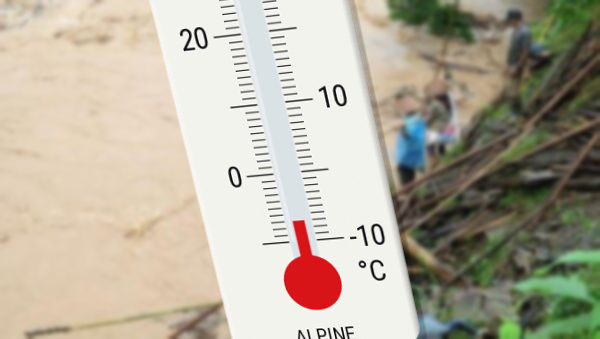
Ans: -7 °C
